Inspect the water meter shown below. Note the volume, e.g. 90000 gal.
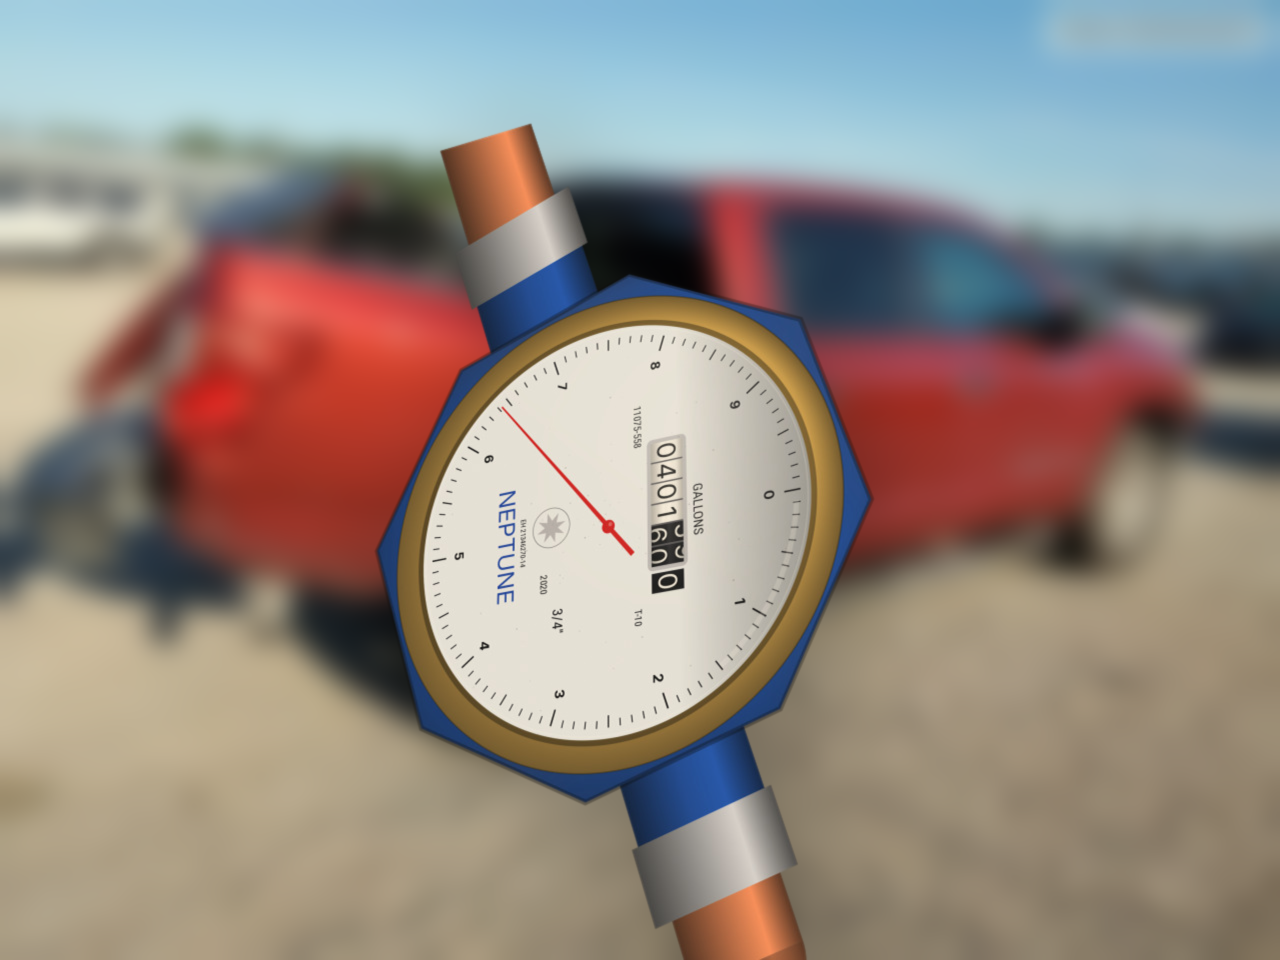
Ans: 401596.4 gal
